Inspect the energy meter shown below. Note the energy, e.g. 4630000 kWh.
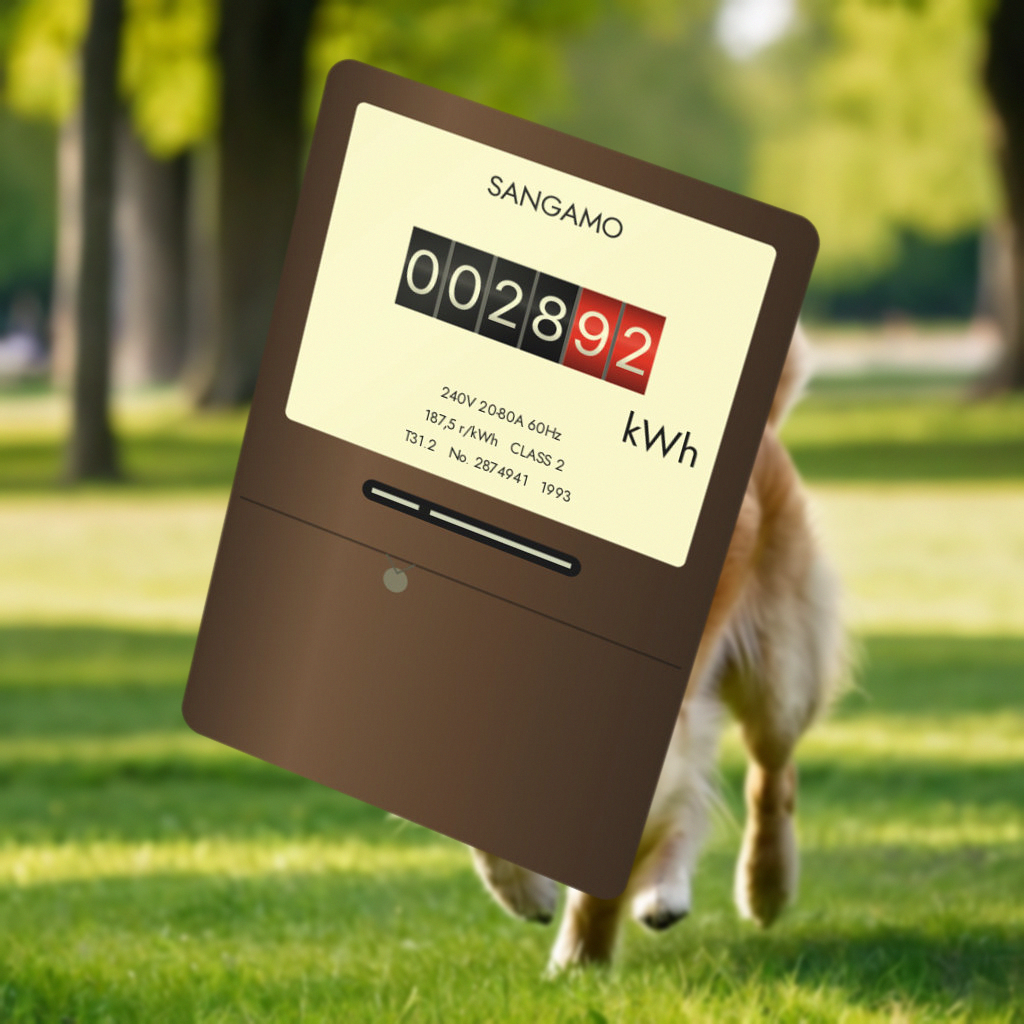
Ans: 28.92 kWh
